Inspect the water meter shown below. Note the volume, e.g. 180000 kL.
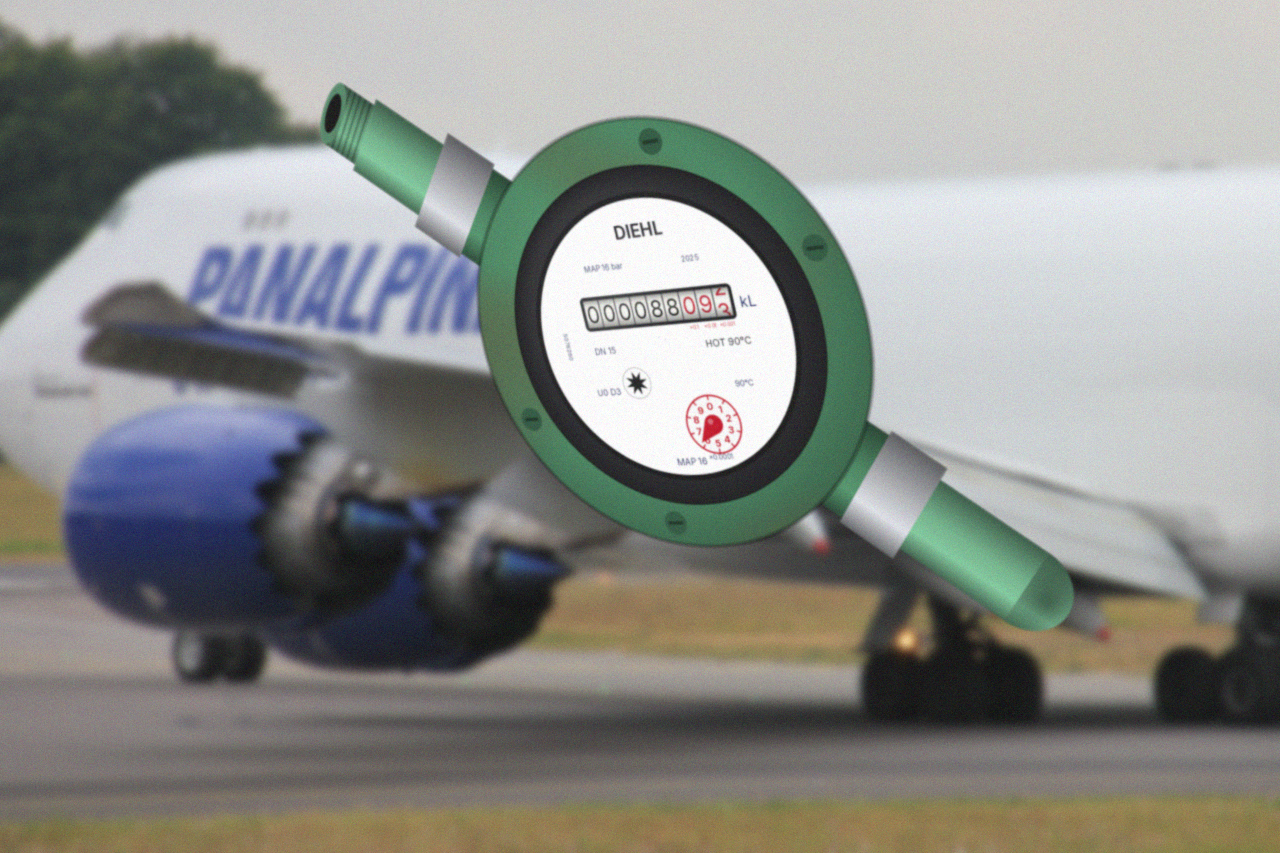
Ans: 88.0926 kL
